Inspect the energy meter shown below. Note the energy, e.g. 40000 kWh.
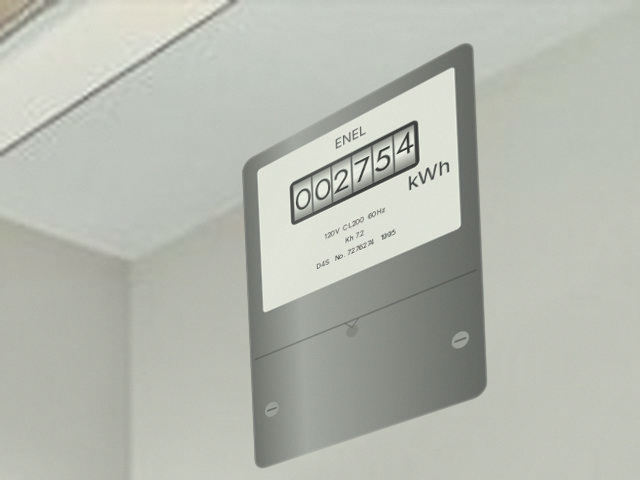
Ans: 2754 kWh
